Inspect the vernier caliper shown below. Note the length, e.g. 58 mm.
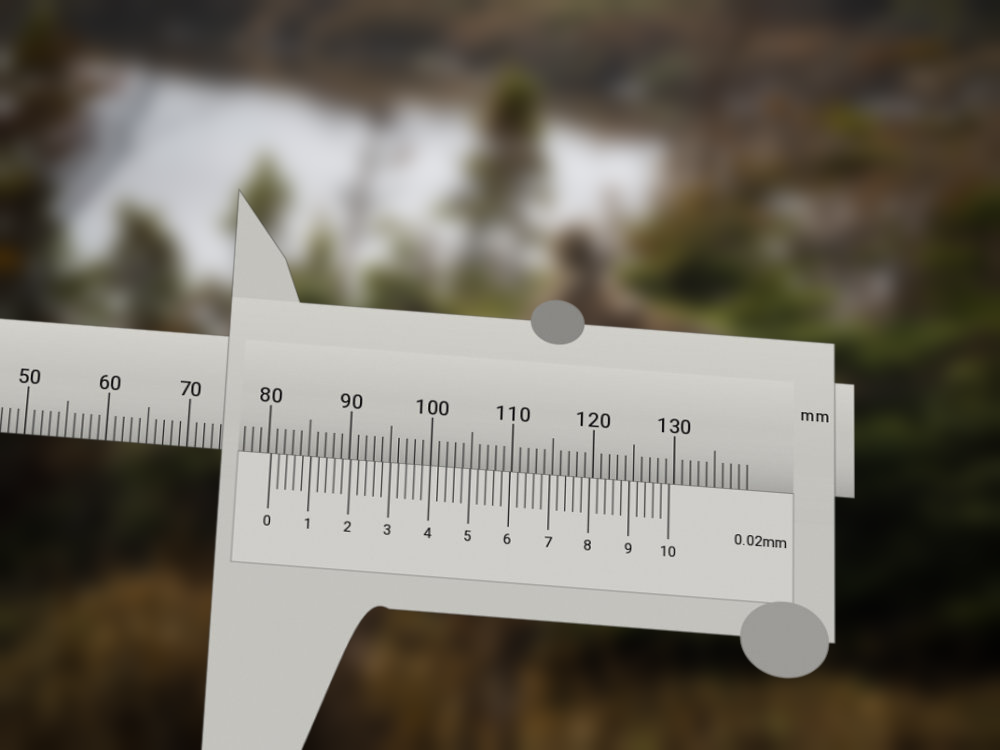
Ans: 80.4 mm
